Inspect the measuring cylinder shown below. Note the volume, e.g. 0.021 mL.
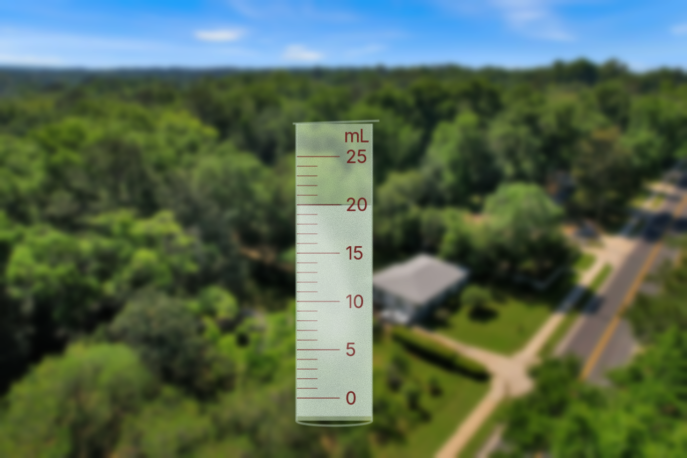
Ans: 20 mL
